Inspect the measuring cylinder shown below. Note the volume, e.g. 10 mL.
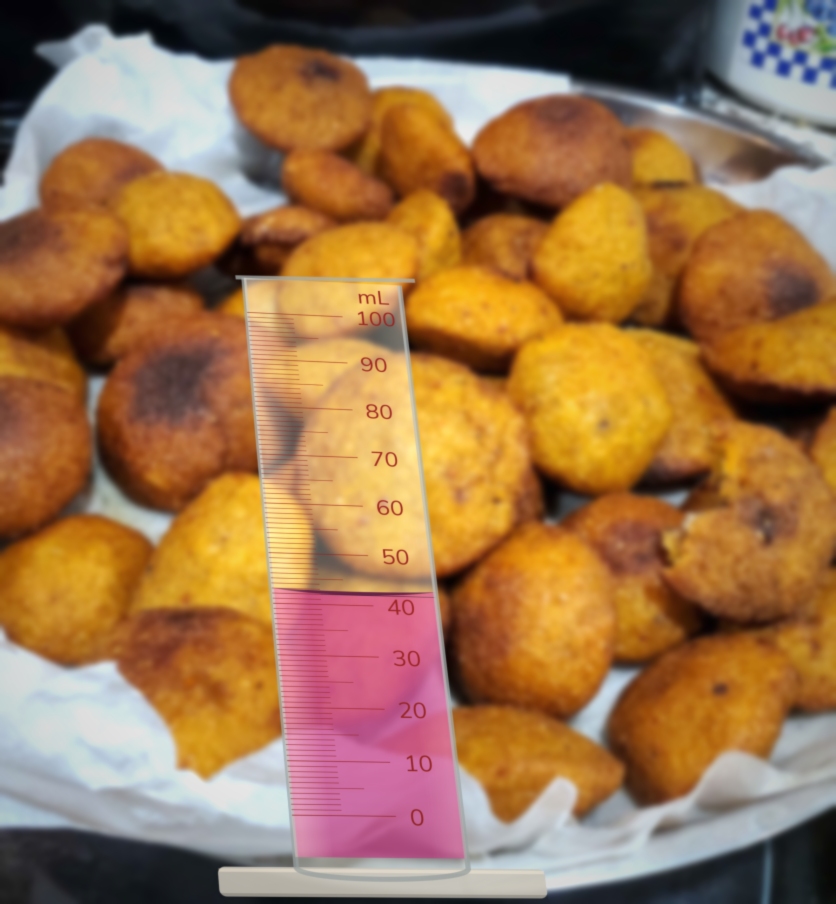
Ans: 42 mL
